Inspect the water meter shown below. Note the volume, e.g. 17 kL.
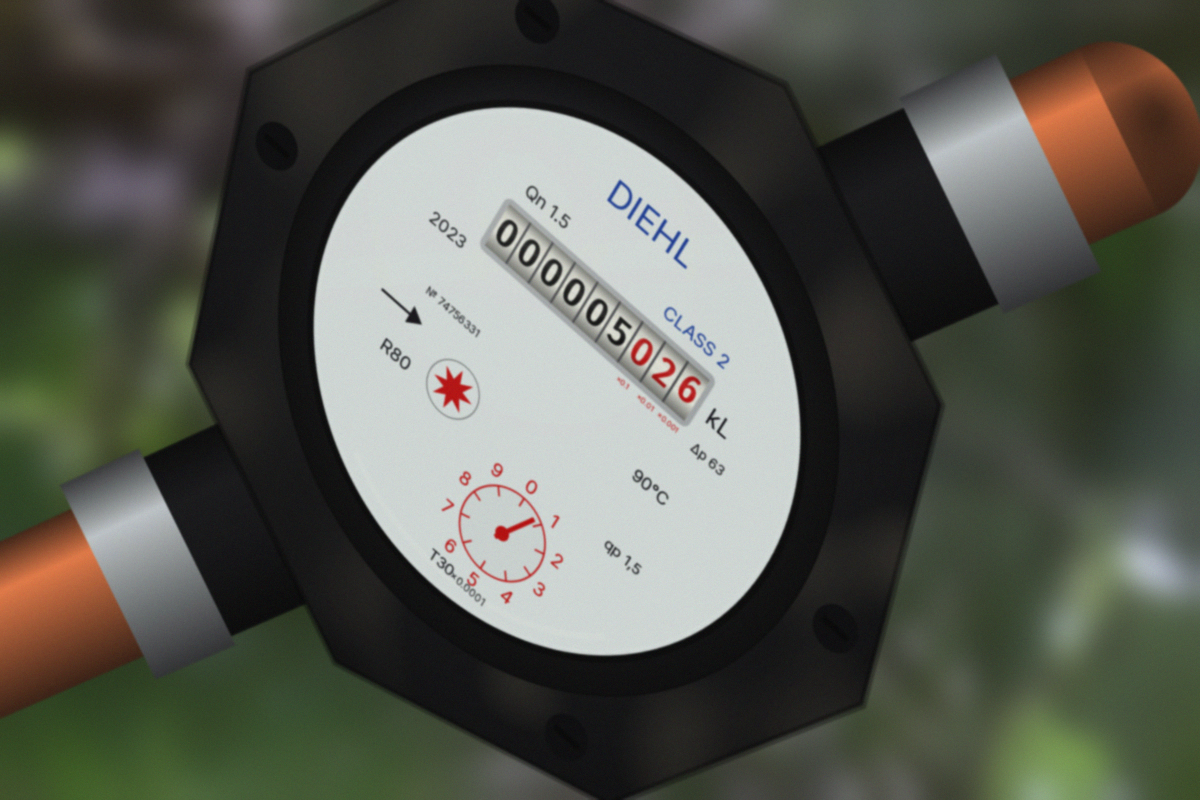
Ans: 5.0260 kL
